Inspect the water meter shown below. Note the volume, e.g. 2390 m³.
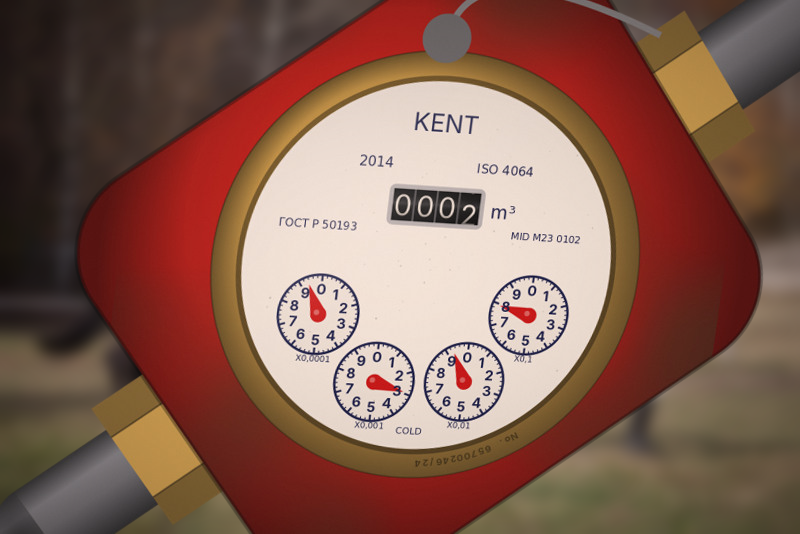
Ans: 1.7929 m³
